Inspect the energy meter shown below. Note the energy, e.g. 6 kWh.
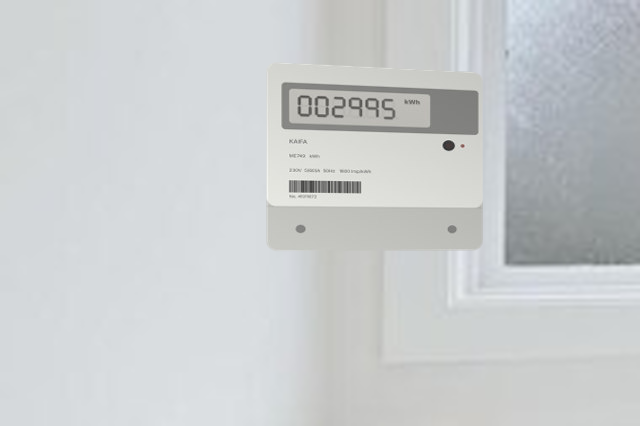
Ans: 2995 kWh
